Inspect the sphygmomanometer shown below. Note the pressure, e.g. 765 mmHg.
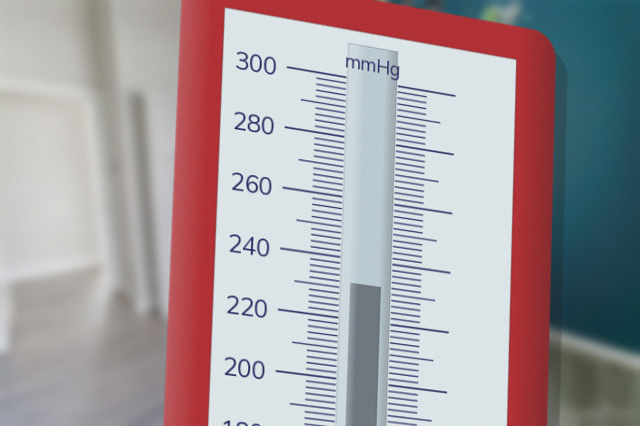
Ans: 232 mmHg
